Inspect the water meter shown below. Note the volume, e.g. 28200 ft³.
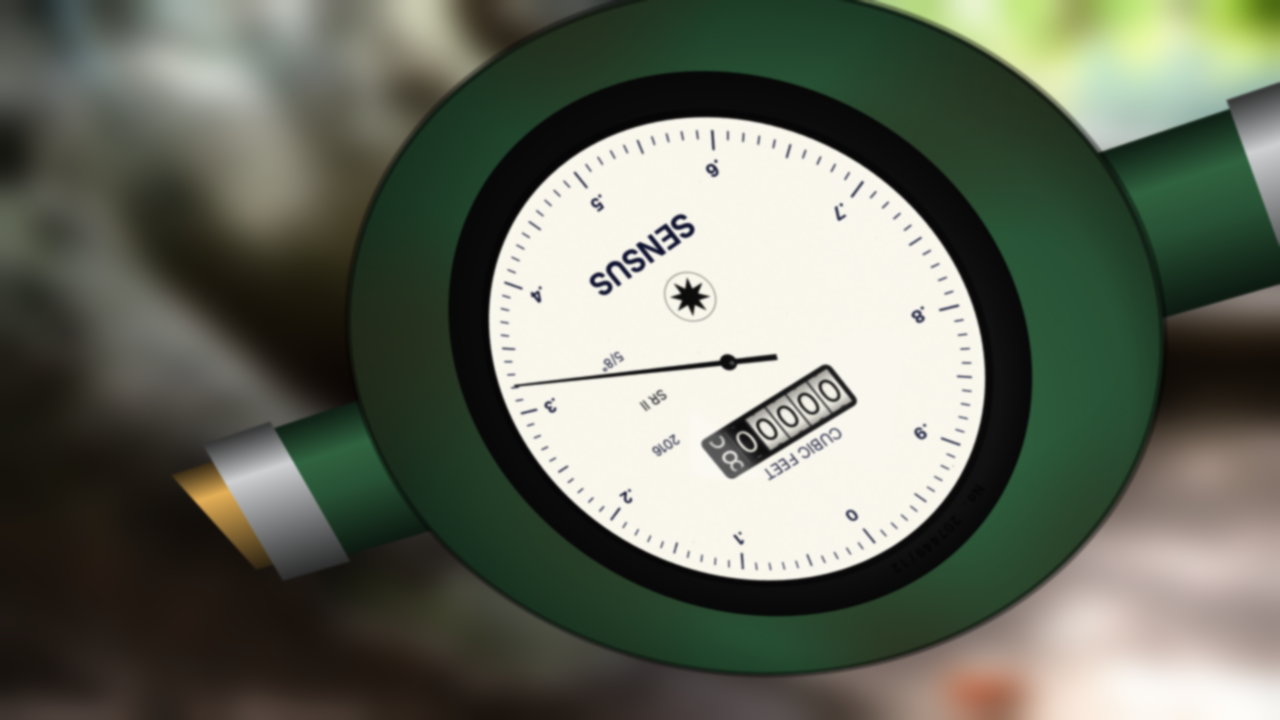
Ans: 8.32 ft³
